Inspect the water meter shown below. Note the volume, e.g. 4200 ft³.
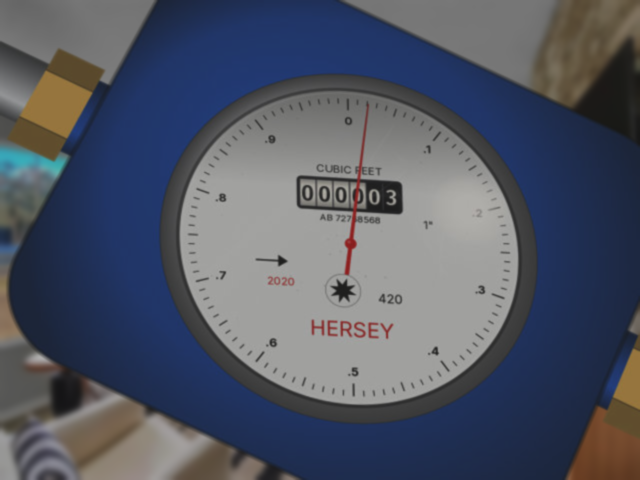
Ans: 3.02 ft³
